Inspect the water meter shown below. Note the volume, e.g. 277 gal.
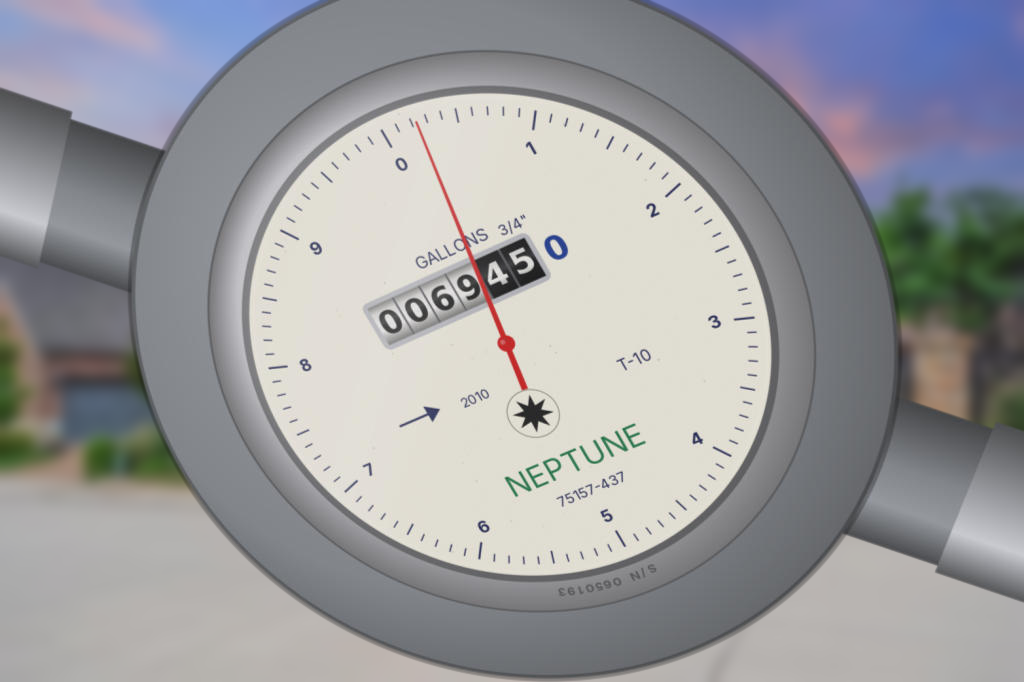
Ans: 69450.2 gal
